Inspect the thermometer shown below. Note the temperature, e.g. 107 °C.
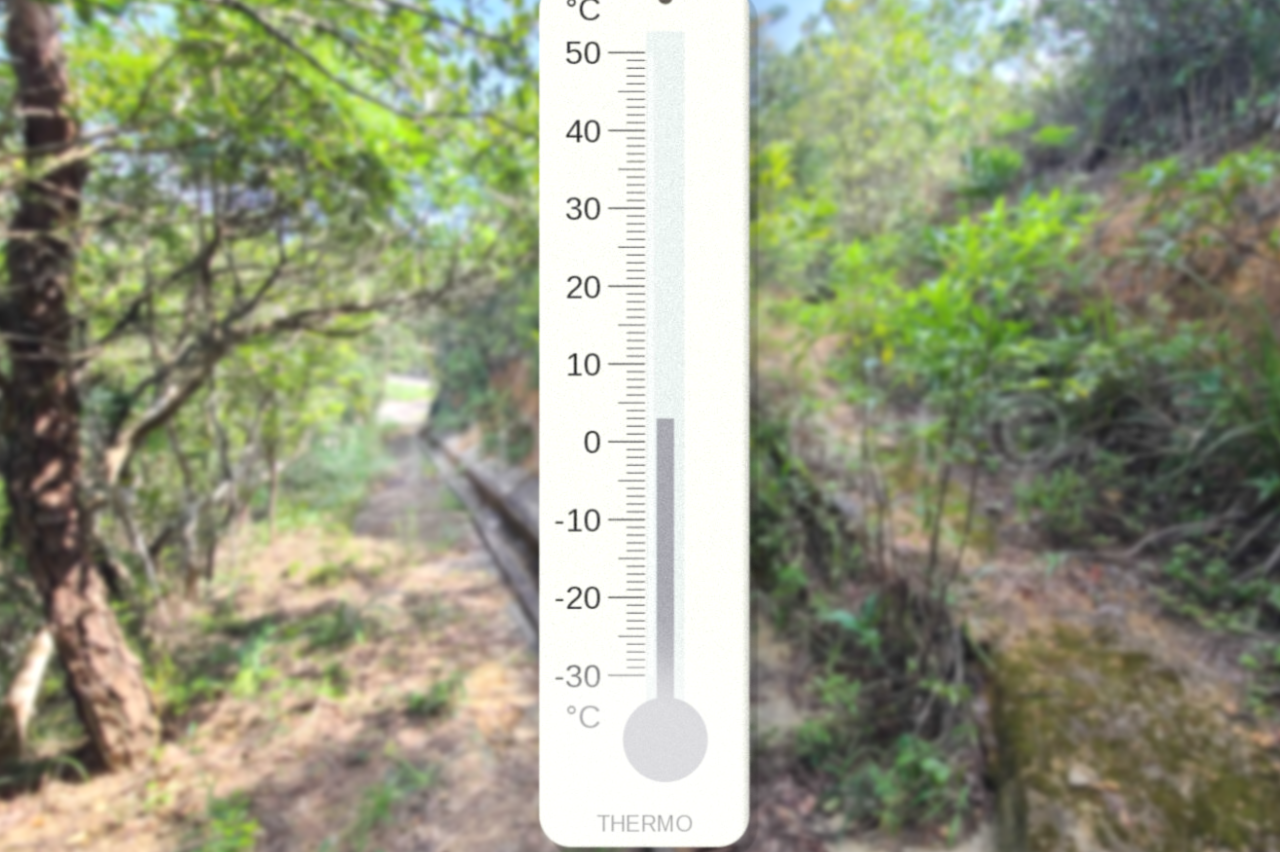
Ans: 3 °C
